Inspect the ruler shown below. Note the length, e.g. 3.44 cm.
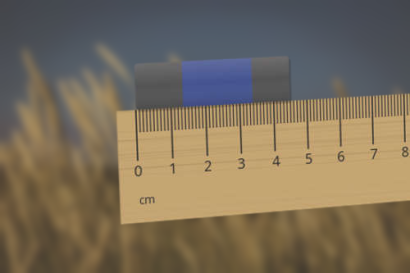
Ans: 4.5 cm
